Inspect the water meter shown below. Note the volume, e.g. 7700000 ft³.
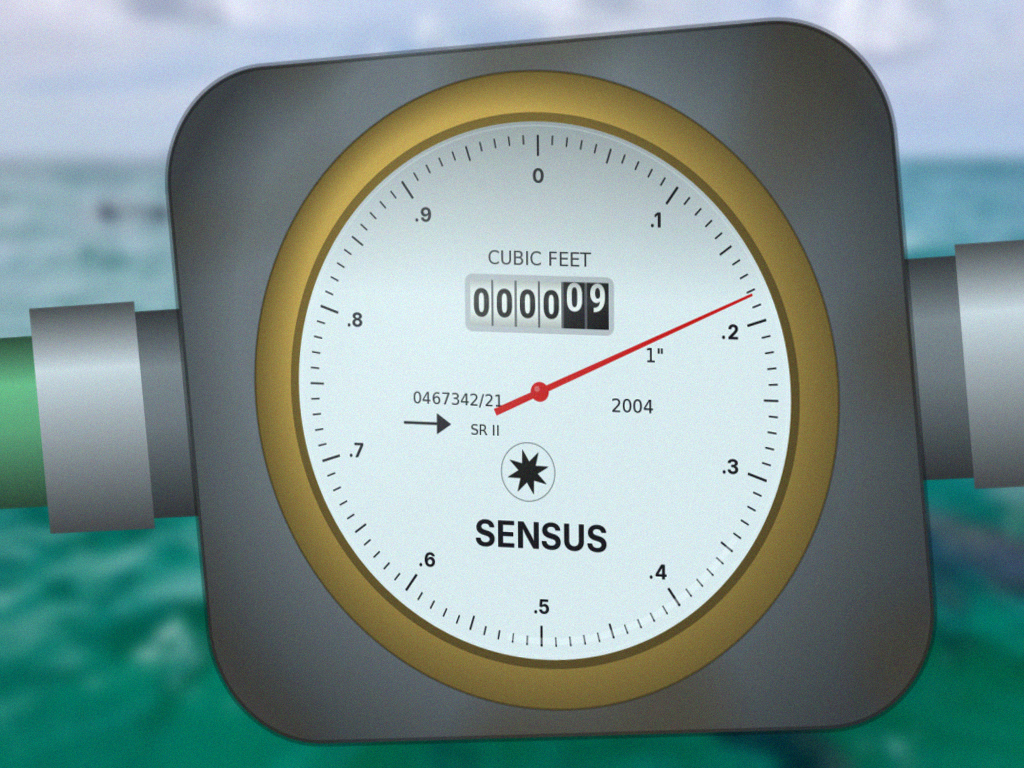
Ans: 9.18 ft³
